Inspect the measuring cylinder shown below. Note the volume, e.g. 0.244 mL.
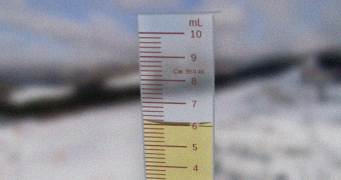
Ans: 6 mL
